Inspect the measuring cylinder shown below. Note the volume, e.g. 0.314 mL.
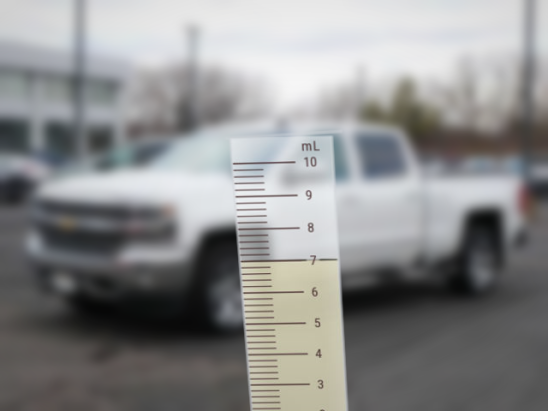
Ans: 7 mL
